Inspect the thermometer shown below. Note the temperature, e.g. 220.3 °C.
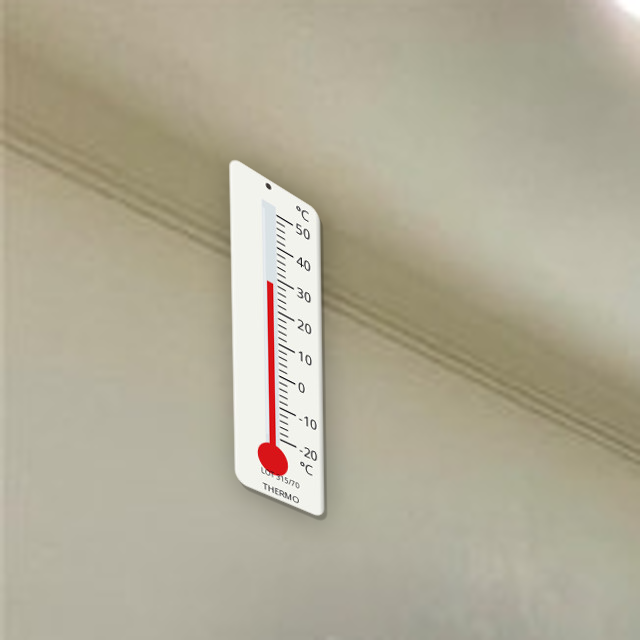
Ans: 28 °C
